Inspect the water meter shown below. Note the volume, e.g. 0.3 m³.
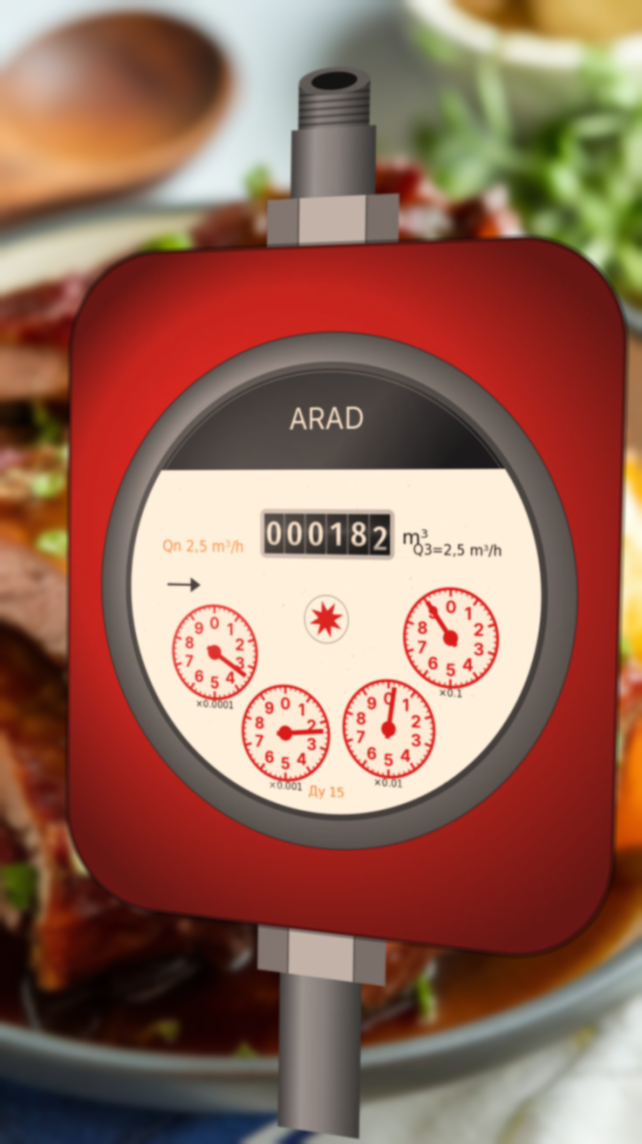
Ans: 181.9023 m³
